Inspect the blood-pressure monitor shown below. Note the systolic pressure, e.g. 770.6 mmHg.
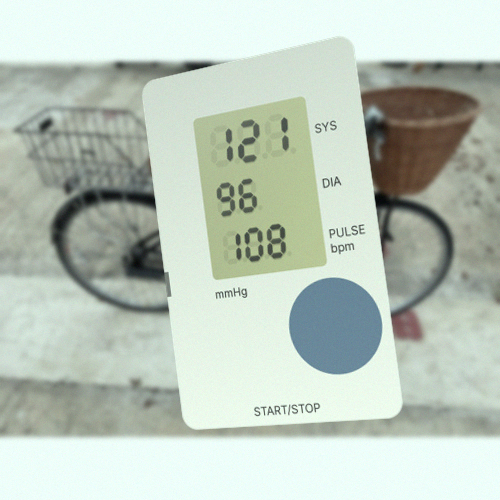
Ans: 121 mmHg
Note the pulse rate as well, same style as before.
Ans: 108 bpm
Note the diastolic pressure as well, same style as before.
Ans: 96 mmHg
